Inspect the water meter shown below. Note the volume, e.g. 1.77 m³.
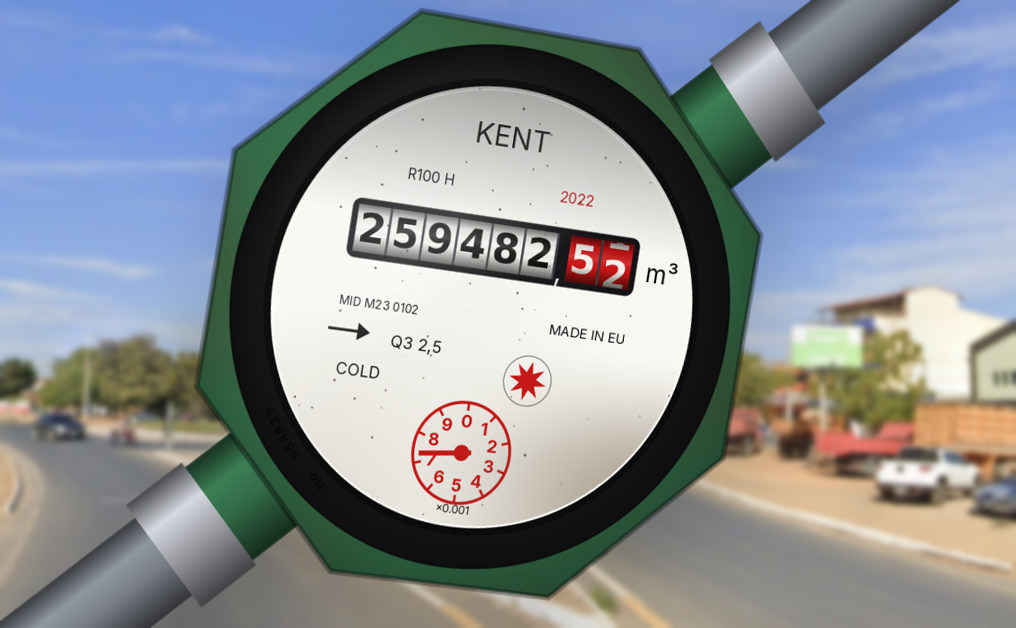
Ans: 259482.517 m³
